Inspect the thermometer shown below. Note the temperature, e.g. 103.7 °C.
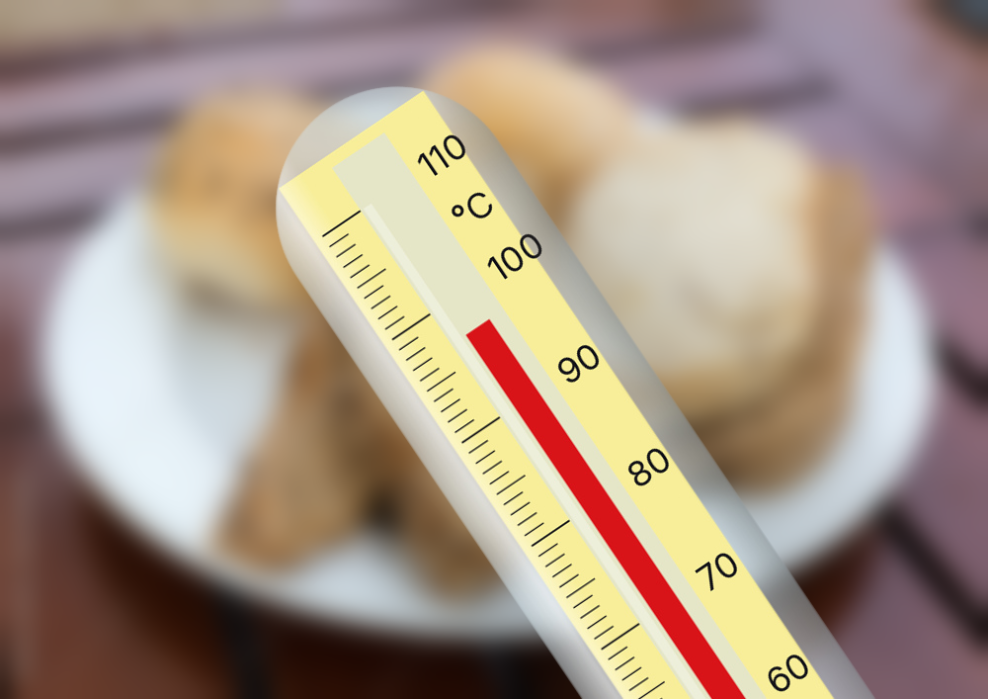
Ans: 97 °C
